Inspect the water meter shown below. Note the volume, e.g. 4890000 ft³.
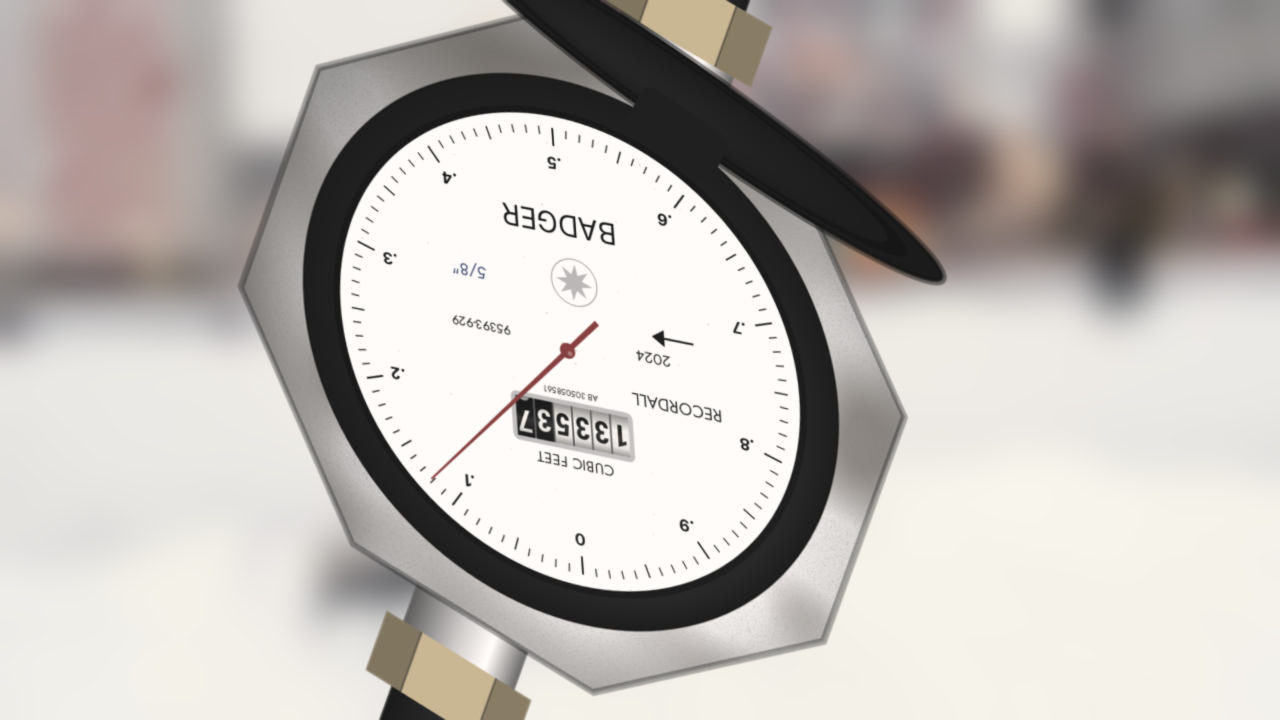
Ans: 133537.12 ft³
